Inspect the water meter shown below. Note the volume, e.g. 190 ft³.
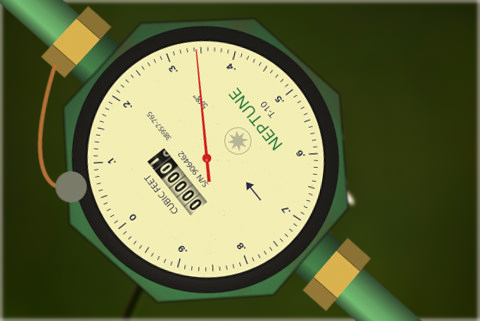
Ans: 1.34 ft³
